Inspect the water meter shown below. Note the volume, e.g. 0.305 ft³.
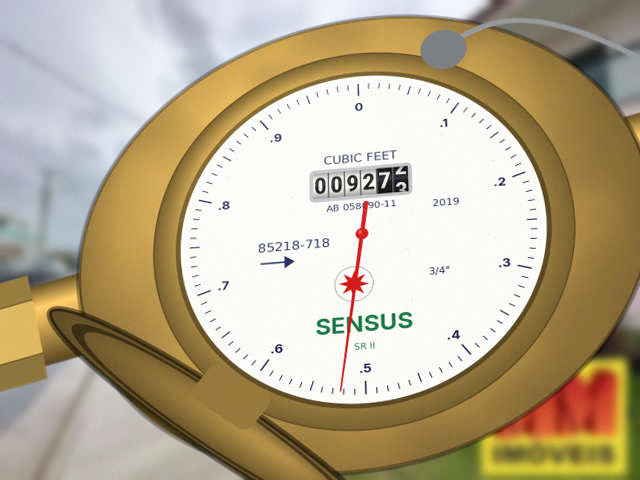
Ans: 9272.52 ft³
